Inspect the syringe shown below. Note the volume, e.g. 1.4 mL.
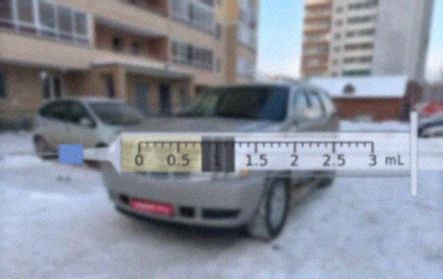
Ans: 0.8 mL
